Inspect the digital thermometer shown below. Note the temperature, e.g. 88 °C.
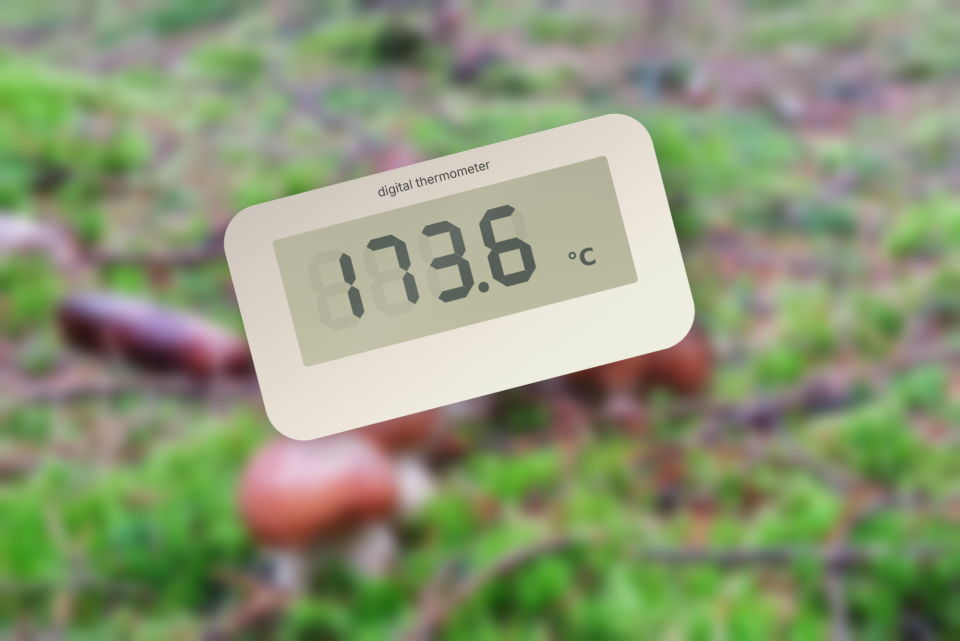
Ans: 173.6 °C
